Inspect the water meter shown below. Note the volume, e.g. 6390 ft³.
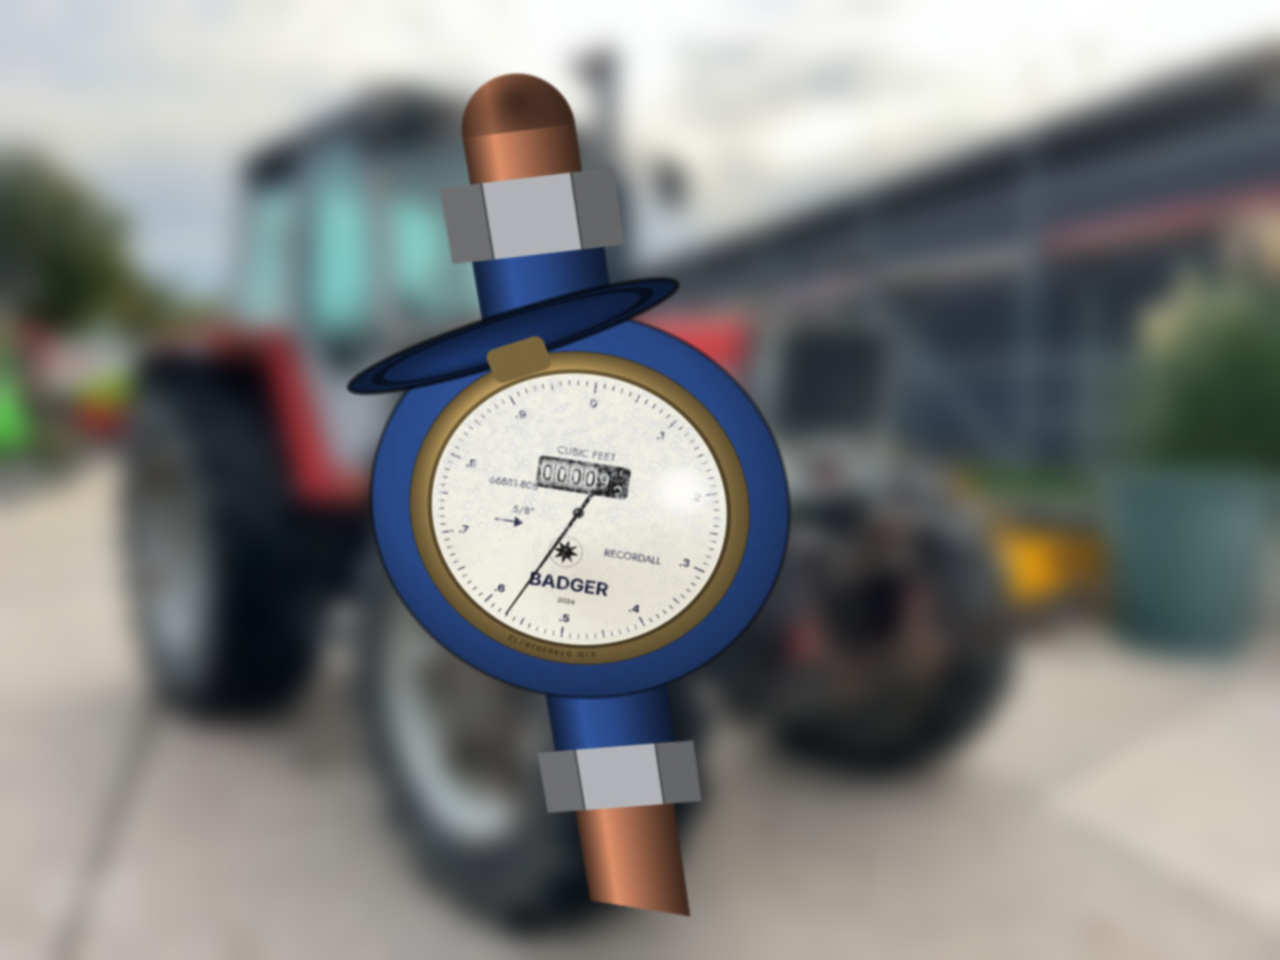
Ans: 91.57 ft³
